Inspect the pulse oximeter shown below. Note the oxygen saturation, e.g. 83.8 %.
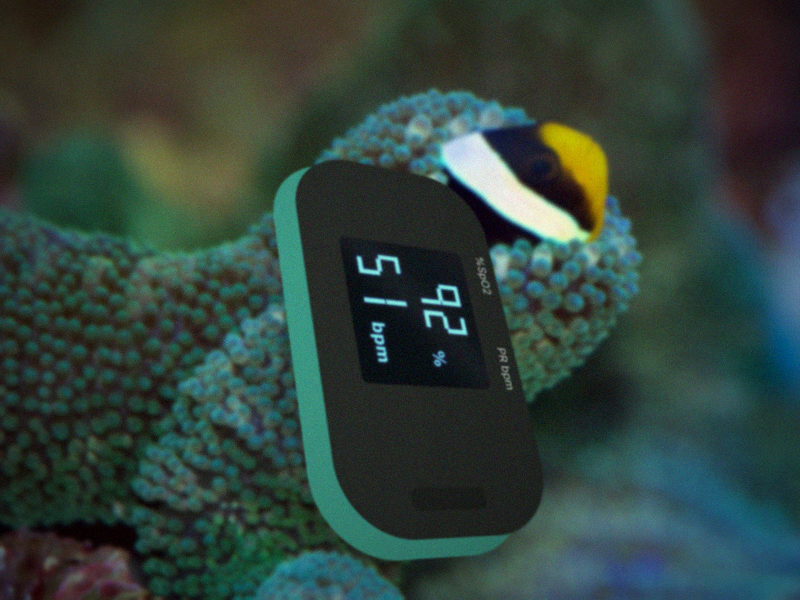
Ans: 92 %
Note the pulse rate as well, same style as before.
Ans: 51 bpm
